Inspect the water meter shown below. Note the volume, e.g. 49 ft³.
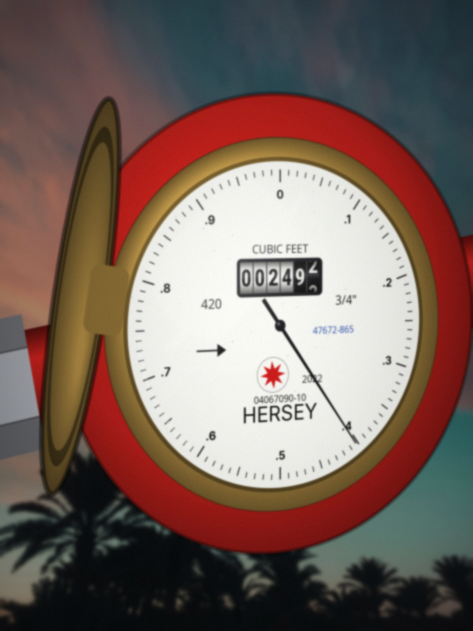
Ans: 2492.40 ft³
